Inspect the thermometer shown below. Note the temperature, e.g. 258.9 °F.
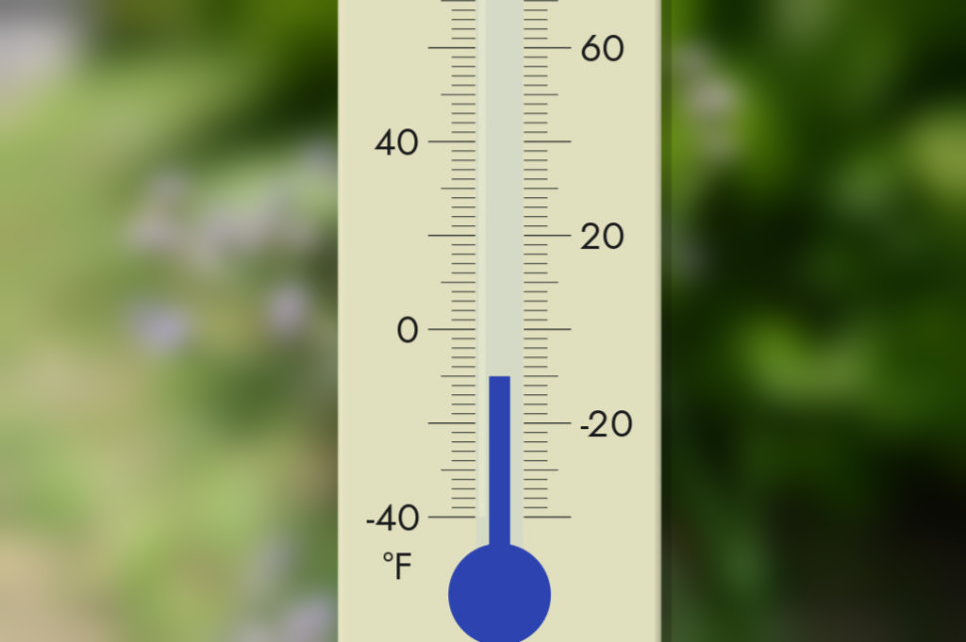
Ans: -10 °F
